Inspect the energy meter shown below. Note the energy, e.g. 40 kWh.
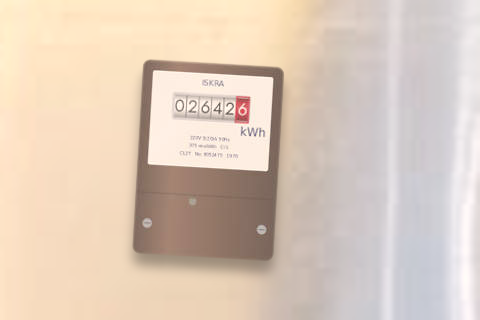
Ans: 2642.6 kWh
